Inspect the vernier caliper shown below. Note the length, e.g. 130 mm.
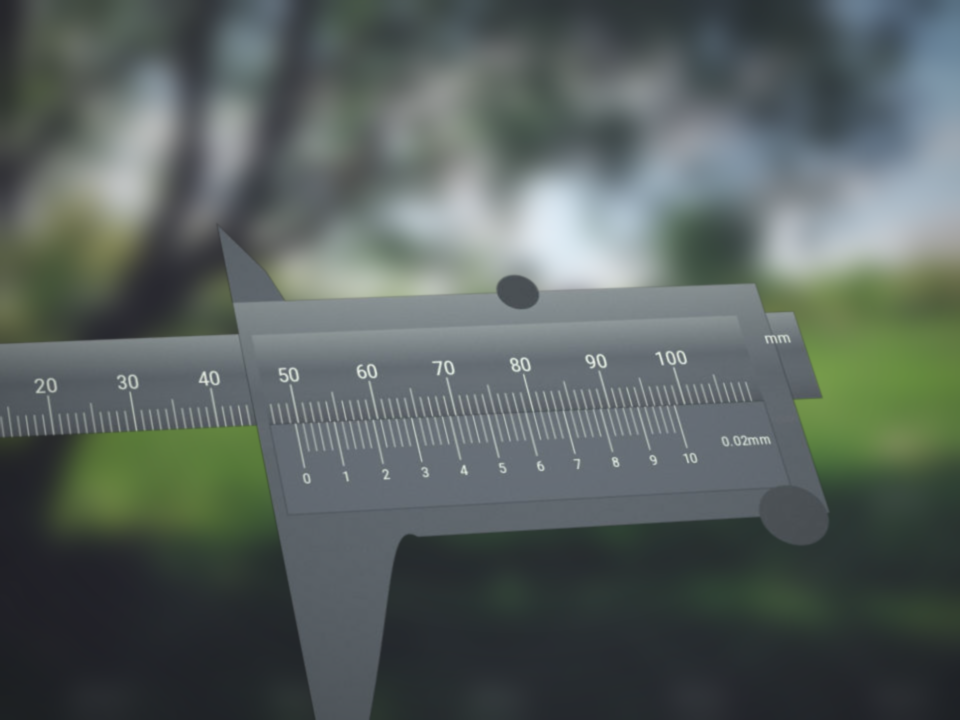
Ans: 49.6 mm
